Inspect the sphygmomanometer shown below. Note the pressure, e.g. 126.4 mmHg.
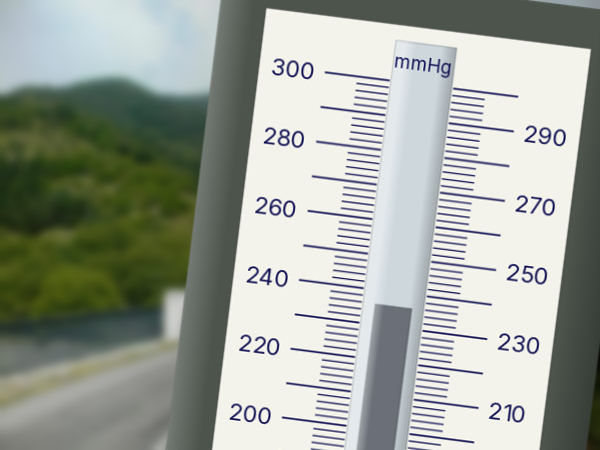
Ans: 236 mmHg
